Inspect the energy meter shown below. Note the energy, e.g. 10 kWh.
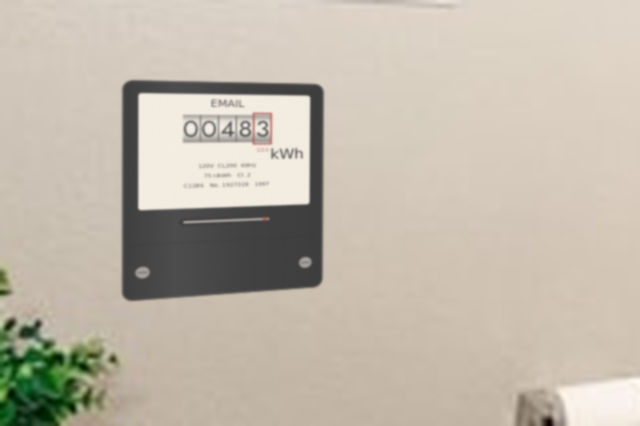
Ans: 48.3 kWh
